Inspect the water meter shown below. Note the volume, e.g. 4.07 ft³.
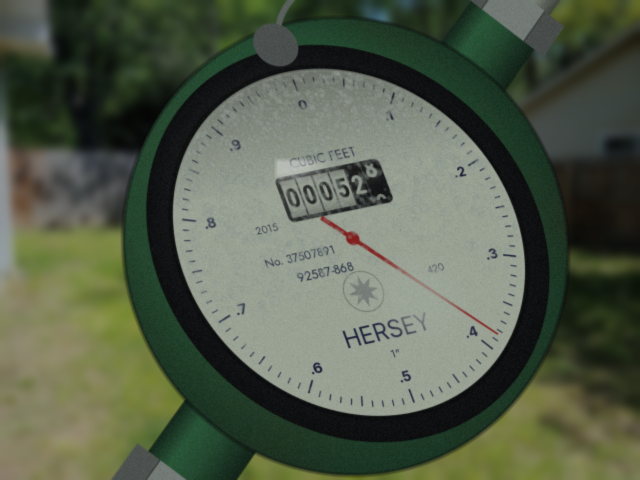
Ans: 528.38 ft³
